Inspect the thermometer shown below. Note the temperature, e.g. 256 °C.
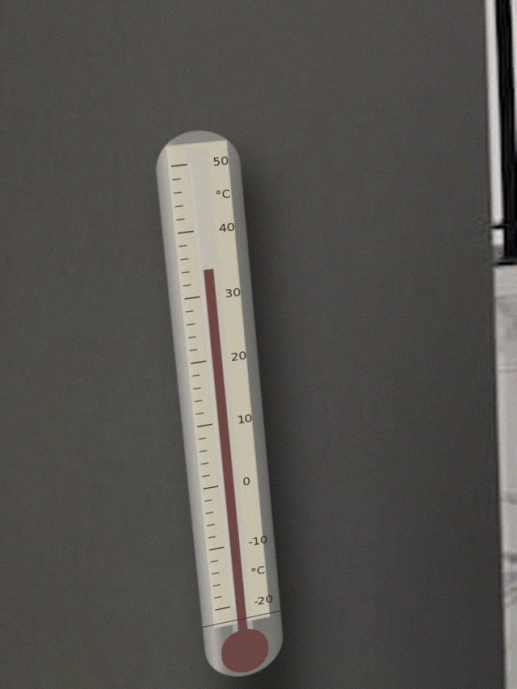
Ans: 34 °C
